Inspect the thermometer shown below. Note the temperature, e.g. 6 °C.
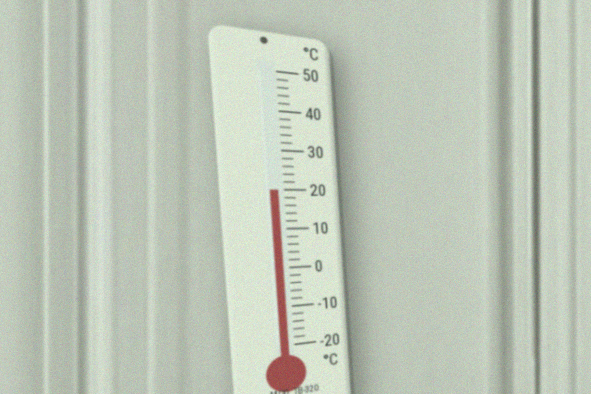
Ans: 20 °C
